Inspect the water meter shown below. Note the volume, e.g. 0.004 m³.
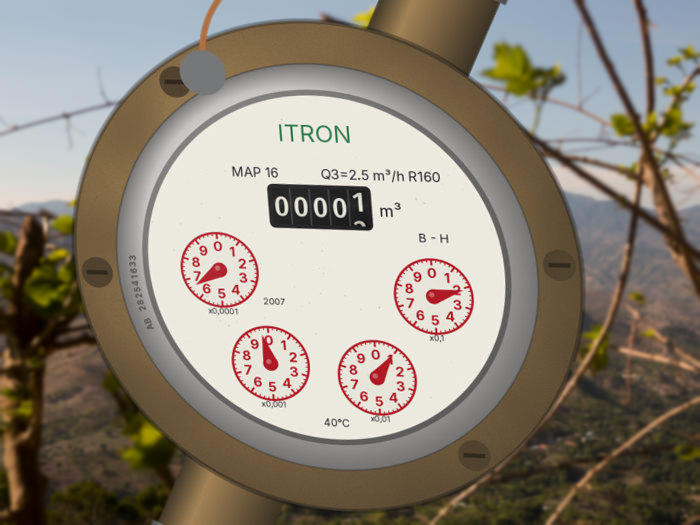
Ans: 1.2096 m³
